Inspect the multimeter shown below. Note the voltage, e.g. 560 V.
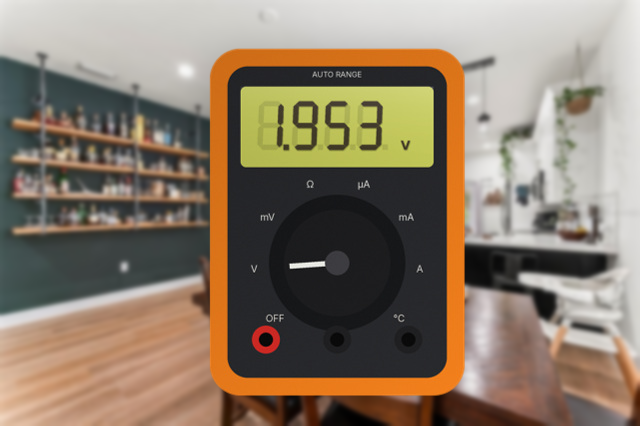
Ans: 1.953 V
